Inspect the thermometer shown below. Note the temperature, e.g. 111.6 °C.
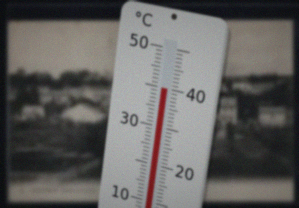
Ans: 40 °C
